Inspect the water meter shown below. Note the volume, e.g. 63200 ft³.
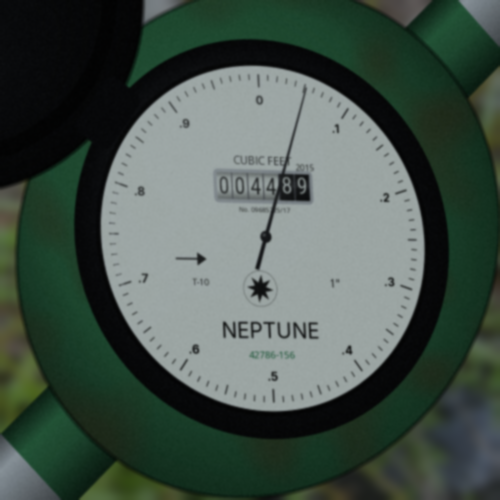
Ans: 4489.05 ft³
